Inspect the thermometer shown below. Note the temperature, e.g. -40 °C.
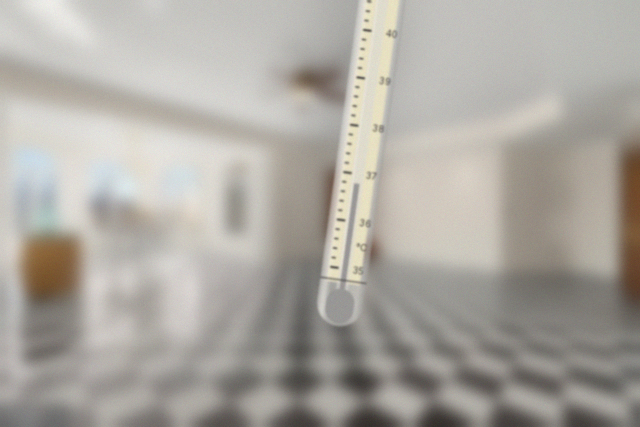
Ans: 36.8 °C
